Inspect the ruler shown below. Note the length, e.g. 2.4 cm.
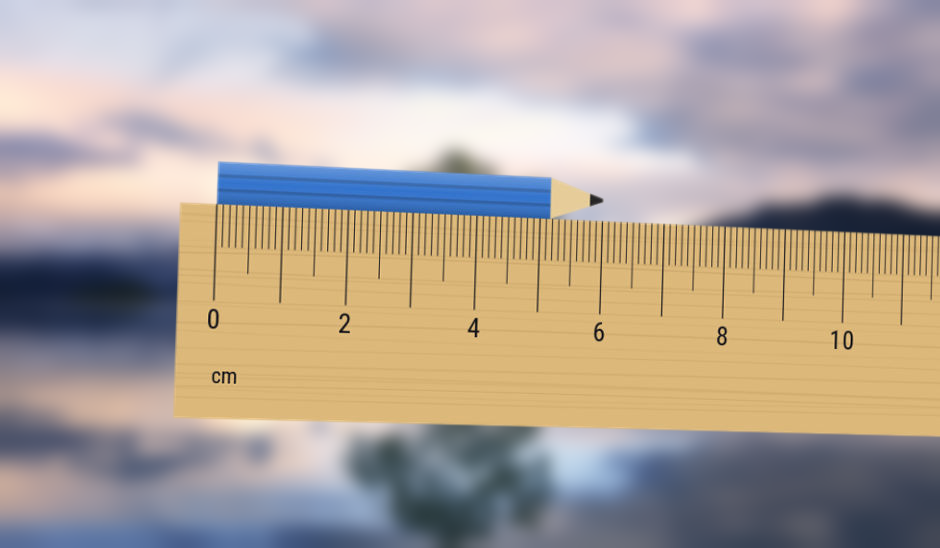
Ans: 6 cm
